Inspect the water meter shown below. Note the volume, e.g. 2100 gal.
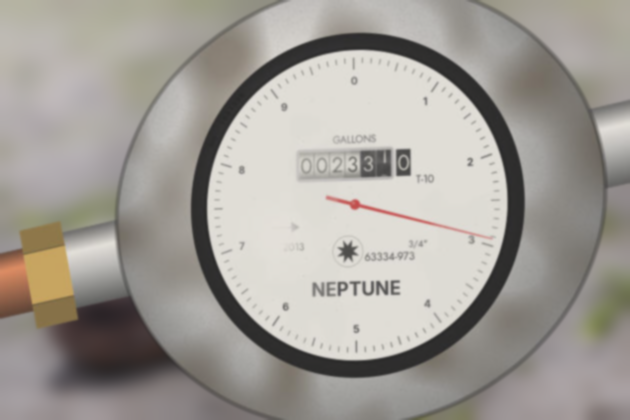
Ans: 23312.9 gal
